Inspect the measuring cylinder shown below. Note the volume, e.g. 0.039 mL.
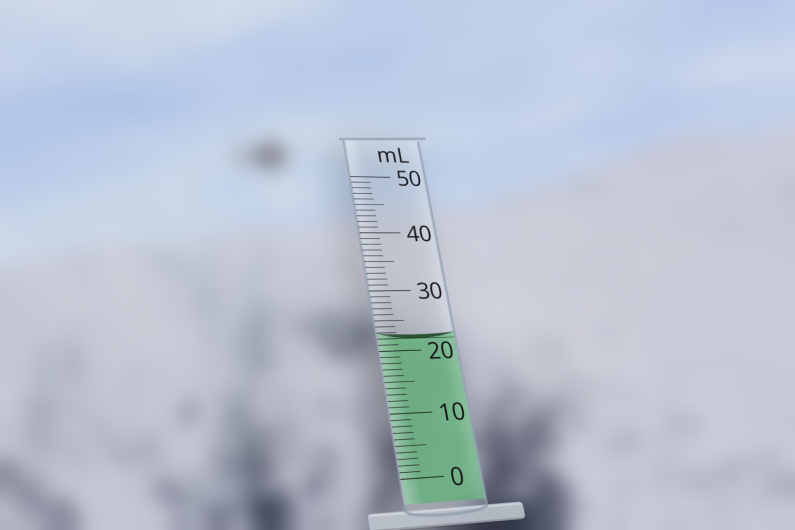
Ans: 22 mL
